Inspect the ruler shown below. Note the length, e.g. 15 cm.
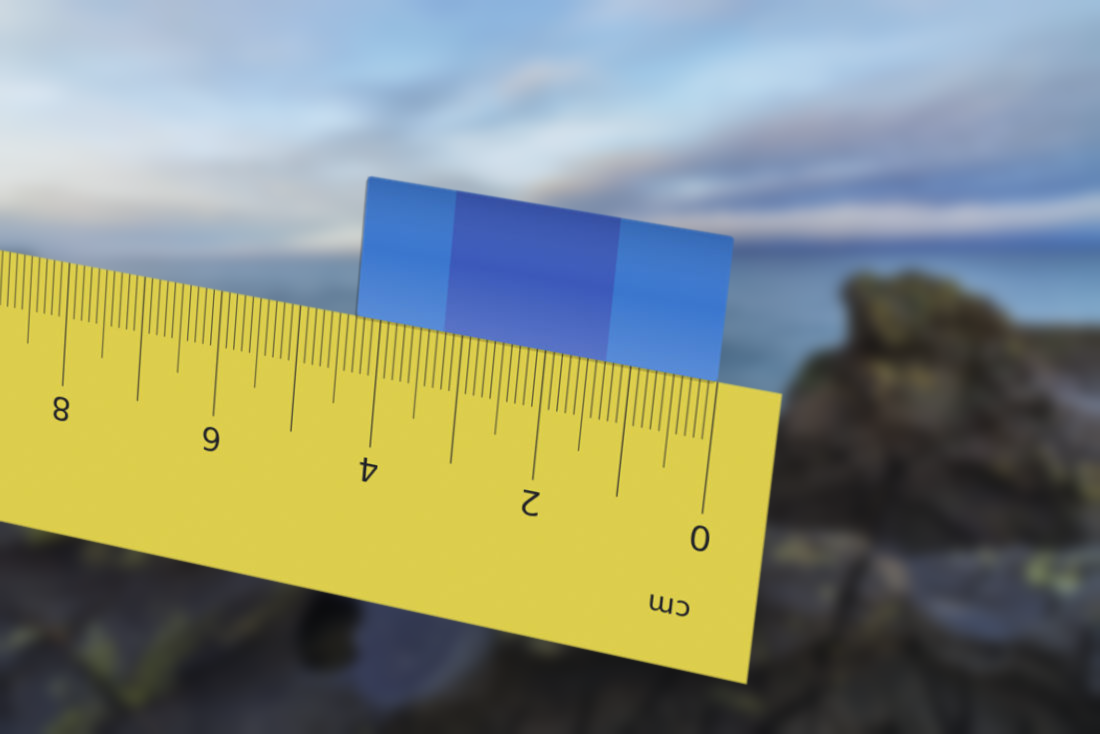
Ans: 4.3 cm
